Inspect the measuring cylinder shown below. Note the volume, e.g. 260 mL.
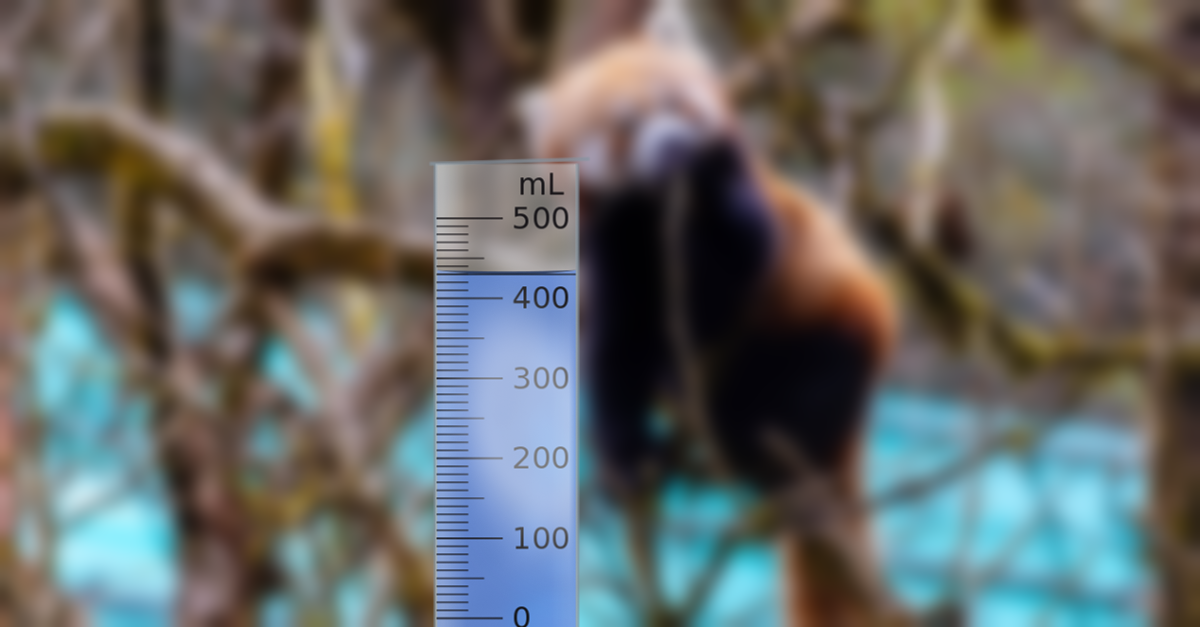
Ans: 430 mL
